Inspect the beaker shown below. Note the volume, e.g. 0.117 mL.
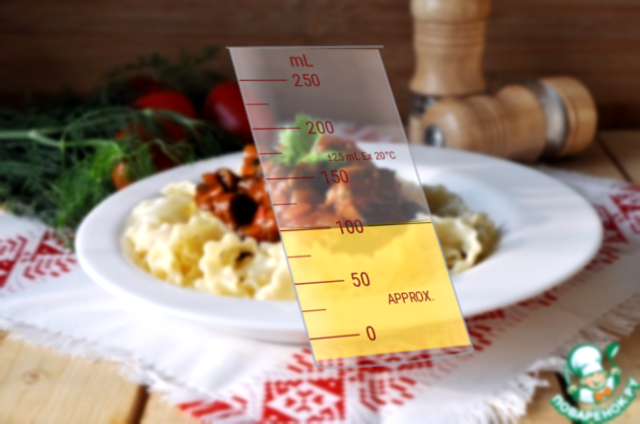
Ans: 100 mL
